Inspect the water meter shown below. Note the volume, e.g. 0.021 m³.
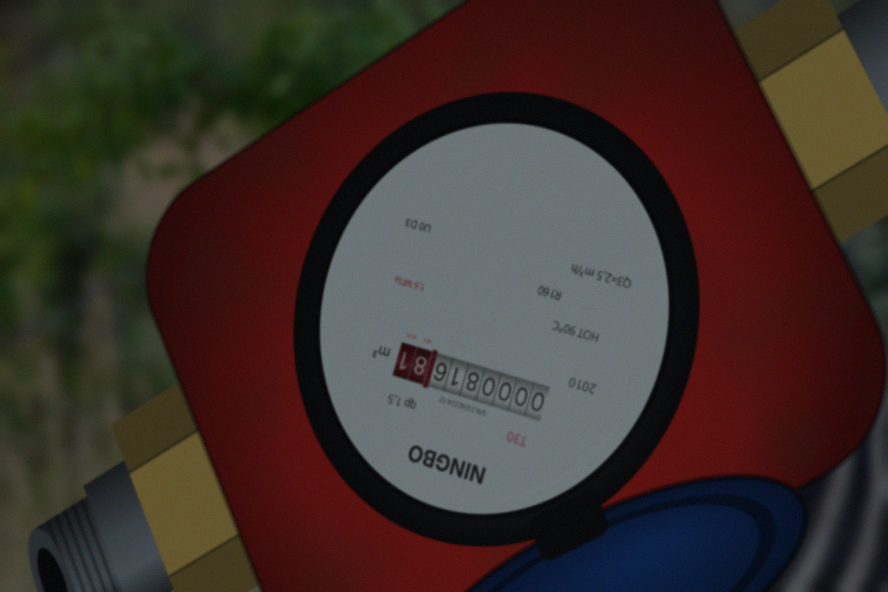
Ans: 816.81 m³
